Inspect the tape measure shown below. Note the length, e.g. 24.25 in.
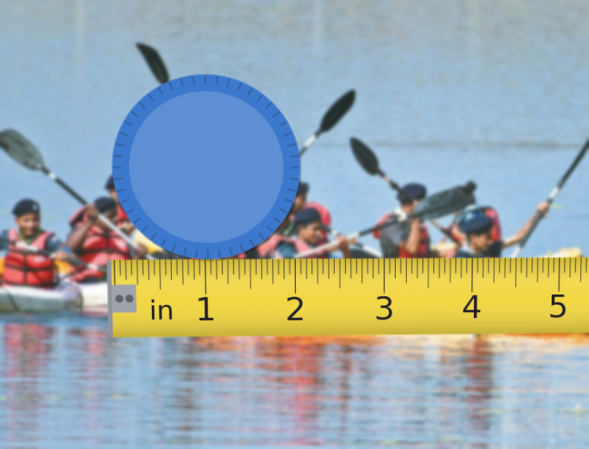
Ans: 2.0625 in
